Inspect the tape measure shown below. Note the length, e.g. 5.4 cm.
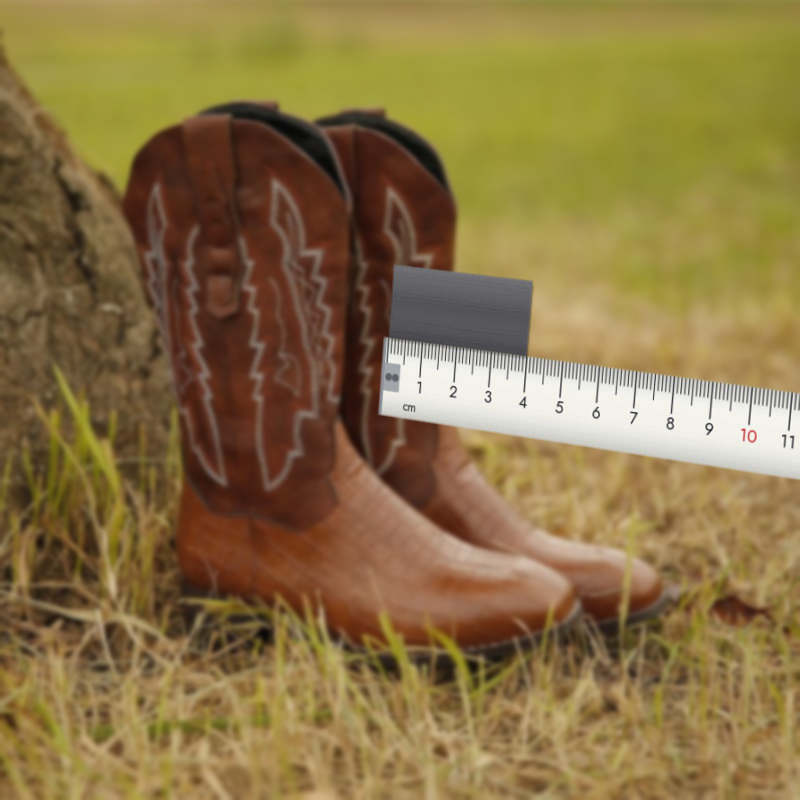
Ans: 4 cm
